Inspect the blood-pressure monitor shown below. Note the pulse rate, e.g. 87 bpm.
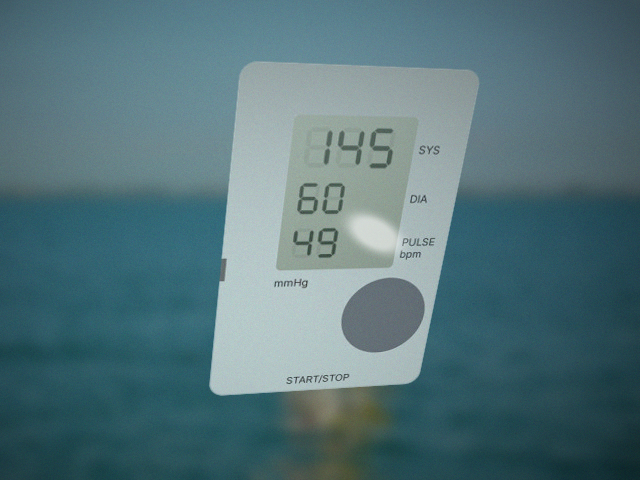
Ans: 49 bpm
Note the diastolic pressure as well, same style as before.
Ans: 60 mmHg
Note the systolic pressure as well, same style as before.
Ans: 145 mmHg
